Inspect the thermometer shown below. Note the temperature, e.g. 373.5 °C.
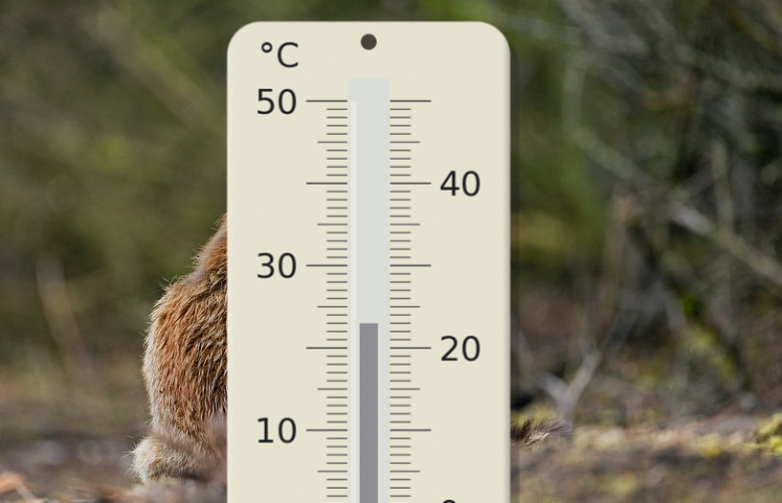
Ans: 23 °C
